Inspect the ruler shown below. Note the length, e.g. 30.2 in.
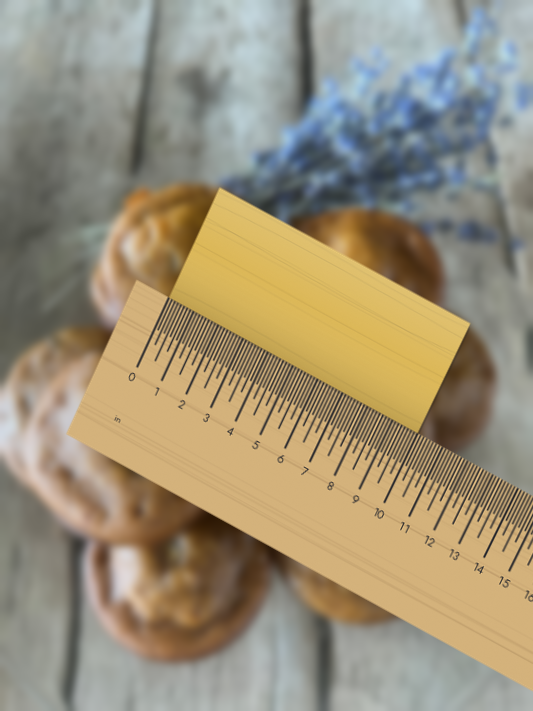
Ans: 10 in
